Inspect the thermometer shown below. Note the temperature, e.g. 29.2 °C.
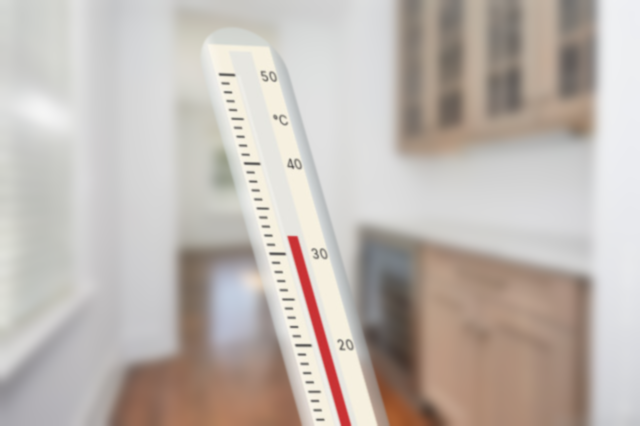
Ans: 32 °C
